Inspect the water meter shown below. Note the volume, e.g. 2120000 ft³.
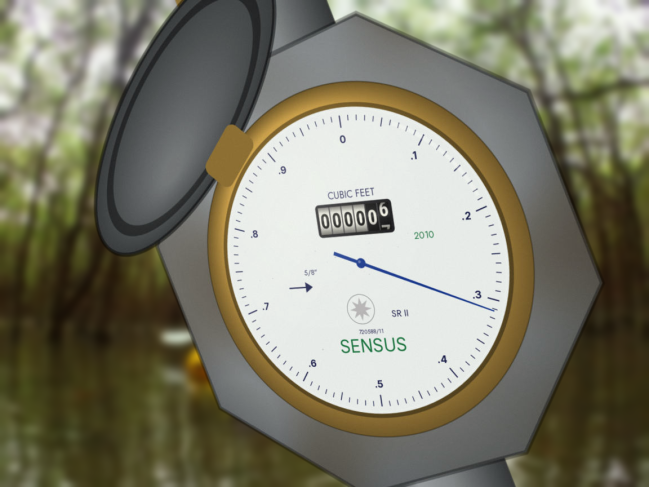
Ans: 6.31 ft³
